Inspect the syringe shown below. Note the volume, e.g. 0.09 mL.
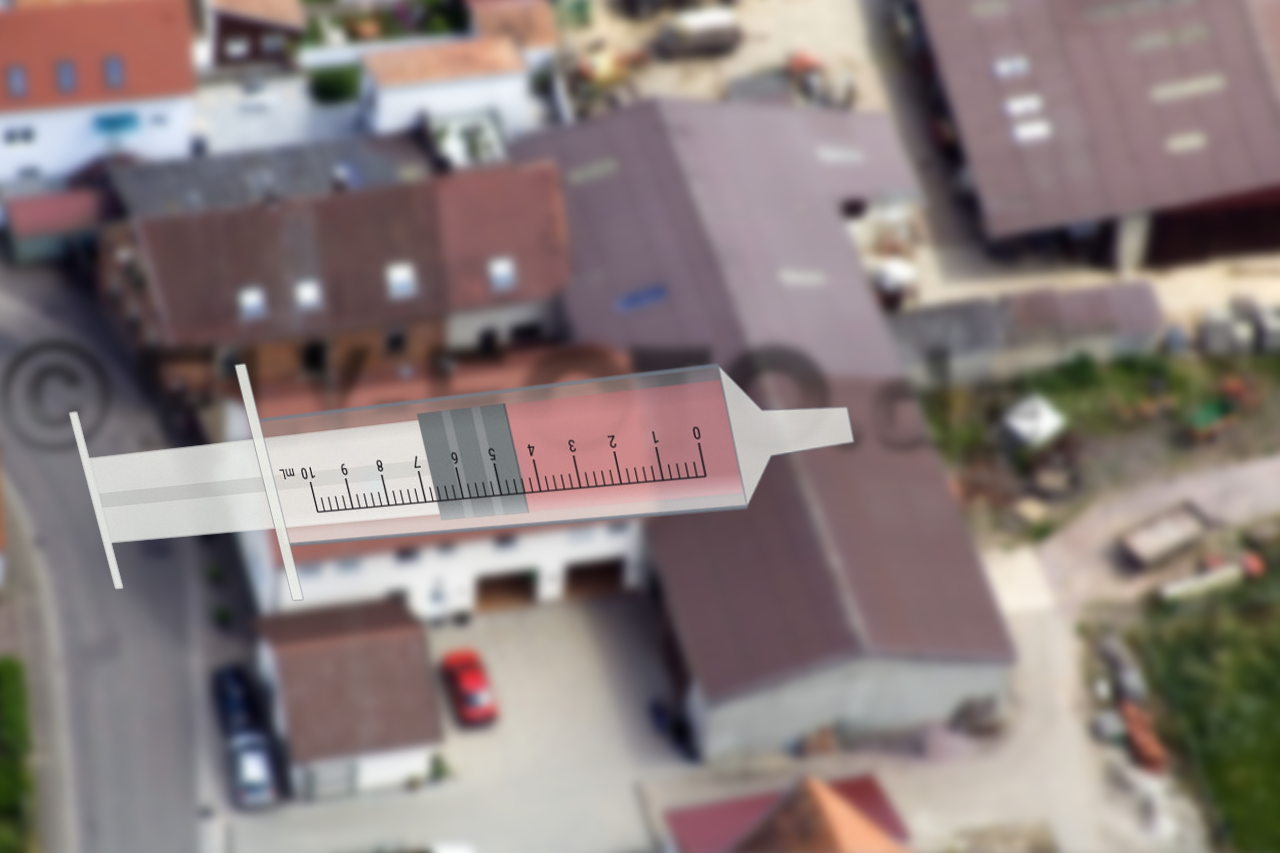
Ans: 4.4 mL
